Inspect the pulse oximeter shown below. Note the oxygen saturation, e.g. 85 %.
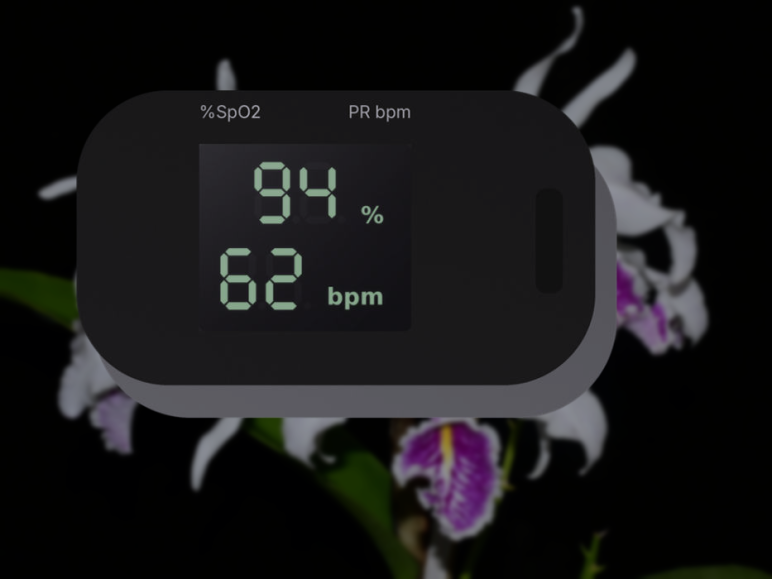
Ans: 94 %
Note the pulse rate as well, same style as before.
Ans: 62 bpm
